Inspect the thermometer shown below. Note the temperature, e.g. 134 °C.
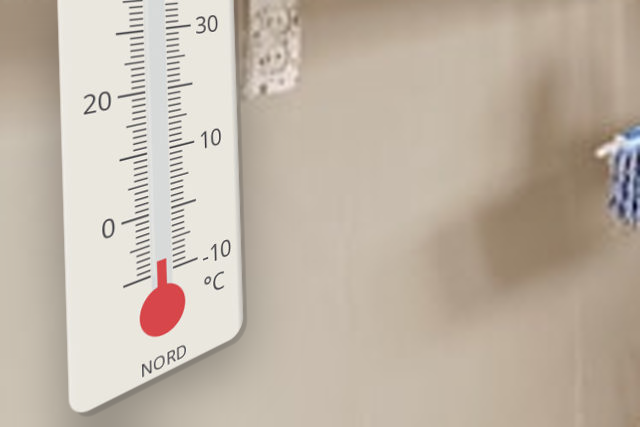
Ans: -8 °C
